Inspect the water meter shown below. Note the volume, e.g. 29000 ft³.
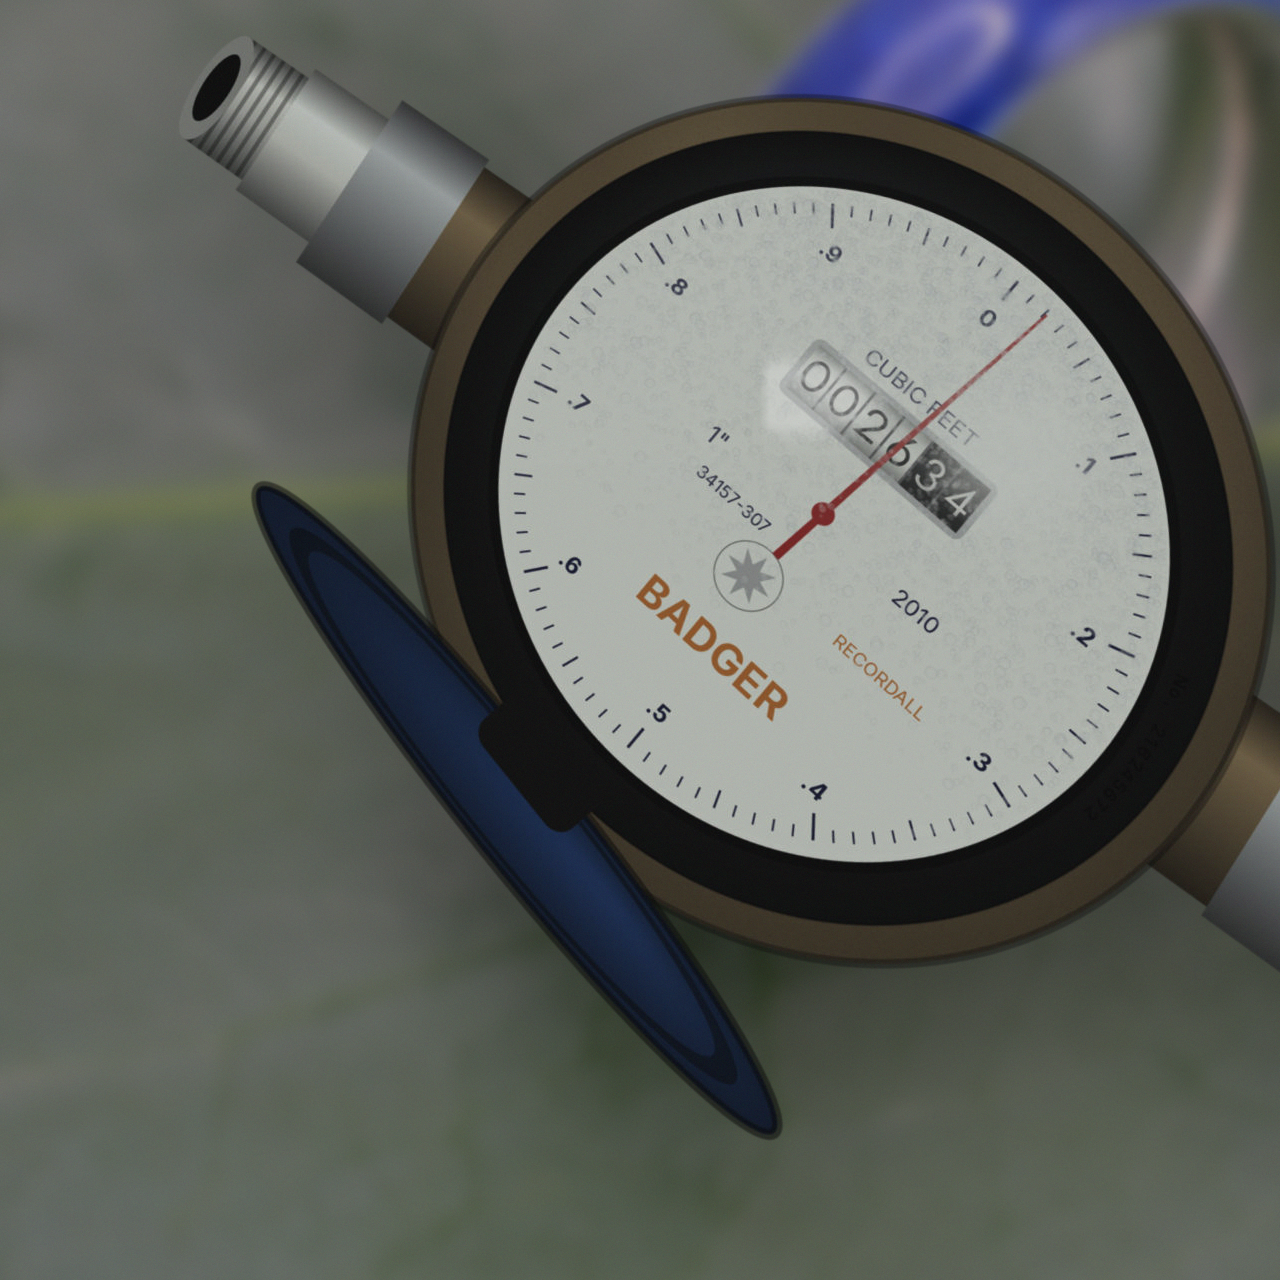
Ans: 2634.02 ft³
